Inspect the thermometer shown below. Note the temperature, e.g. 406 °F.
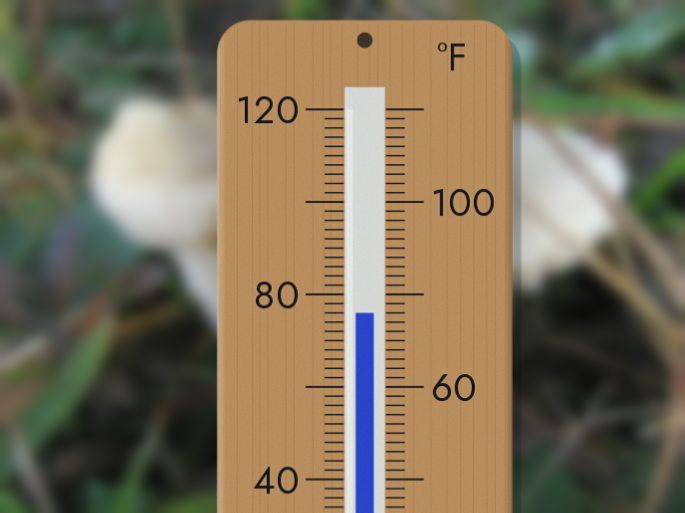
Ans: 76 °F
